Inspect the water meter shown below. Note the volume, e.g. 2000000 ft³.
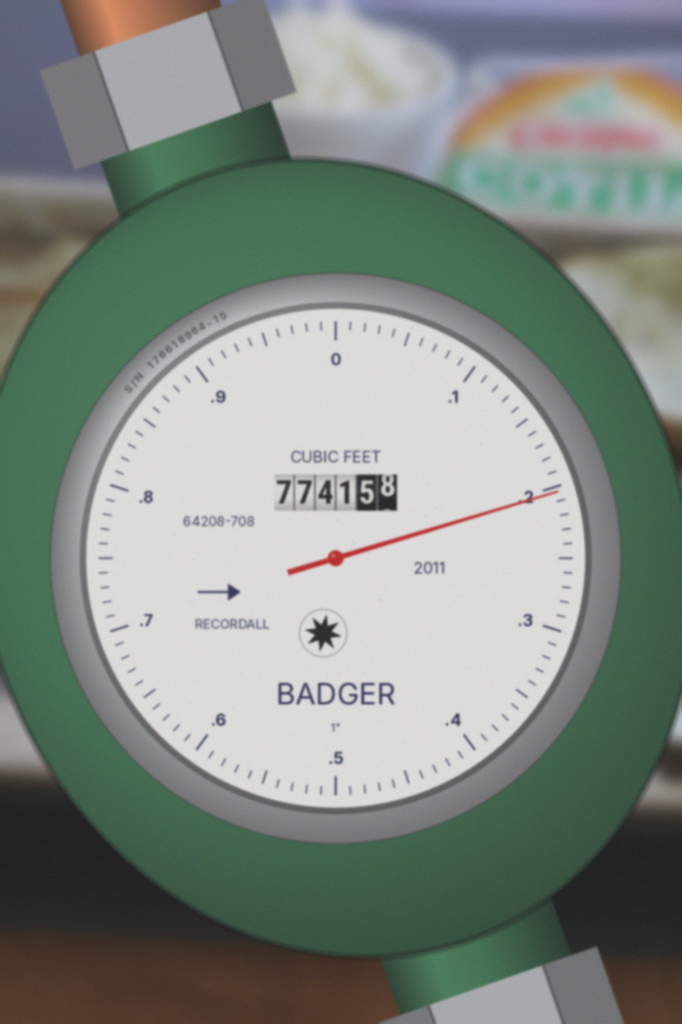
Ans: 774158.20 ft³
